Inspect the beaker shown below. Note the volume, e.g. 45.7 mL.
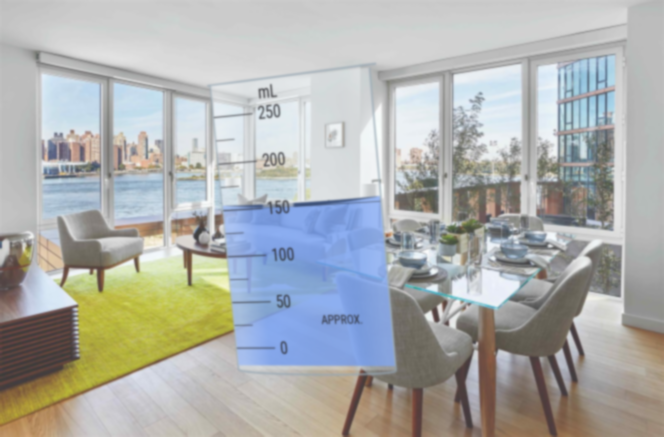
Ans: 150 mL
